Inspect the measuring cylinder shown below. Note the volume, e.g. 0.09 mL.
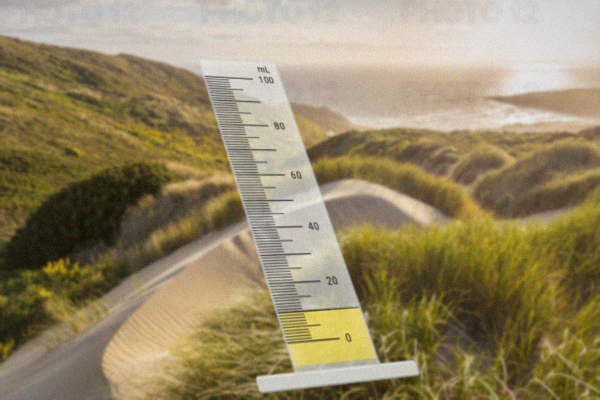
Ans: 10 mL
